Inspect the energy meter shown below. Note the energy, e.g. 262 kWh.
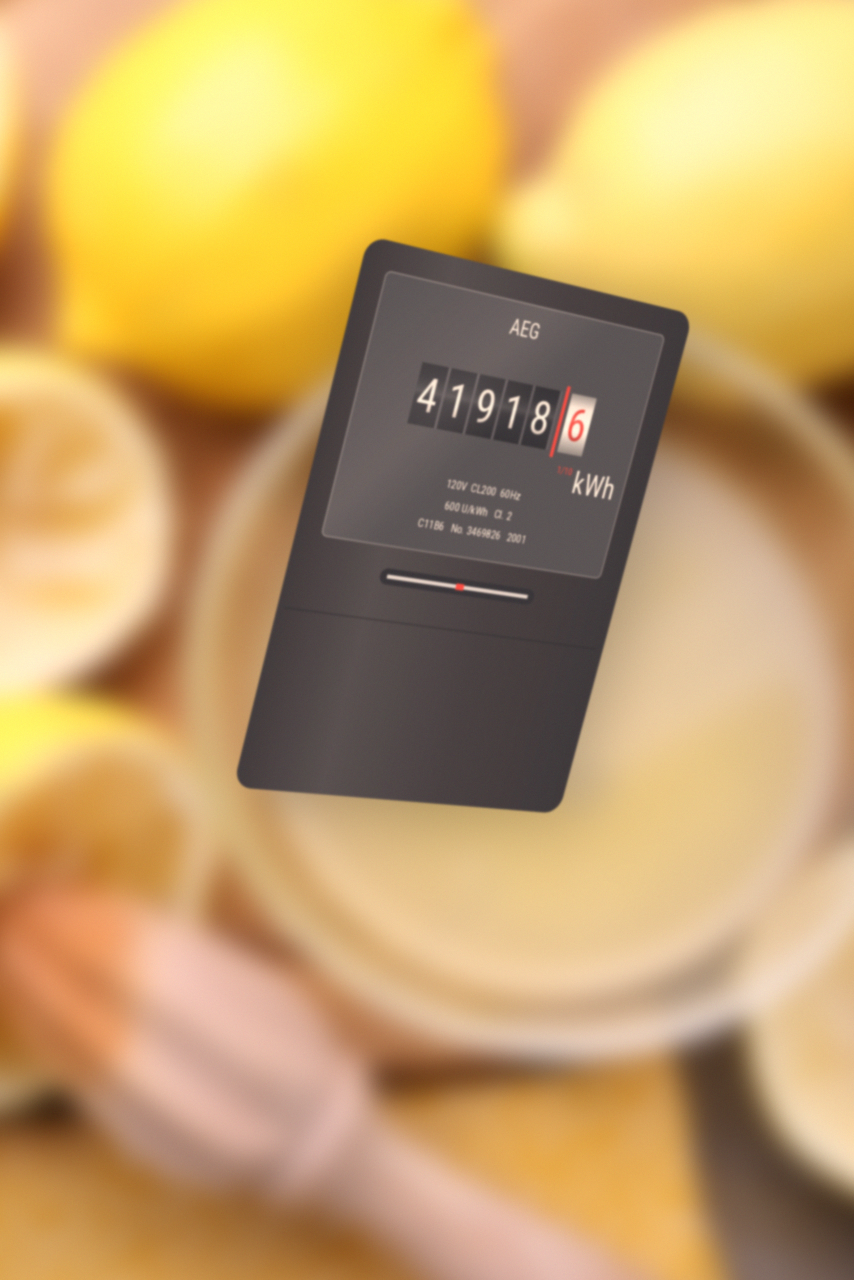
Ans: 41918.6 kWh
